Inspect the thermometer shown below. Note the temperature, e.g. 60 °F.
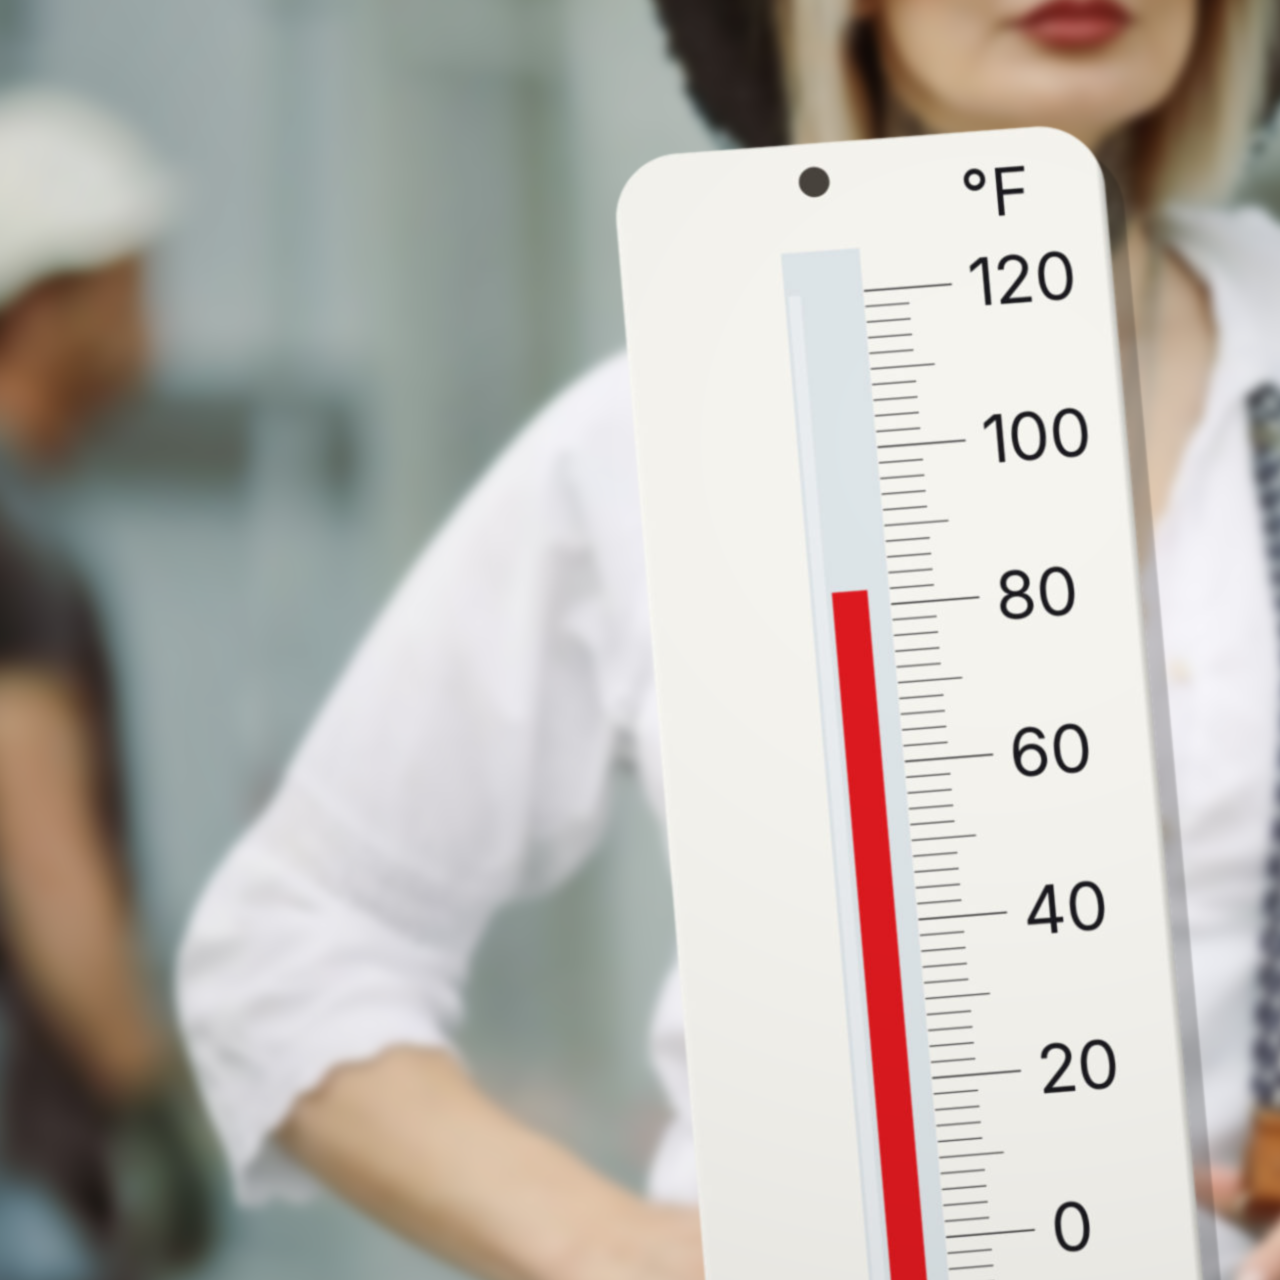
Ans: 82 °F
